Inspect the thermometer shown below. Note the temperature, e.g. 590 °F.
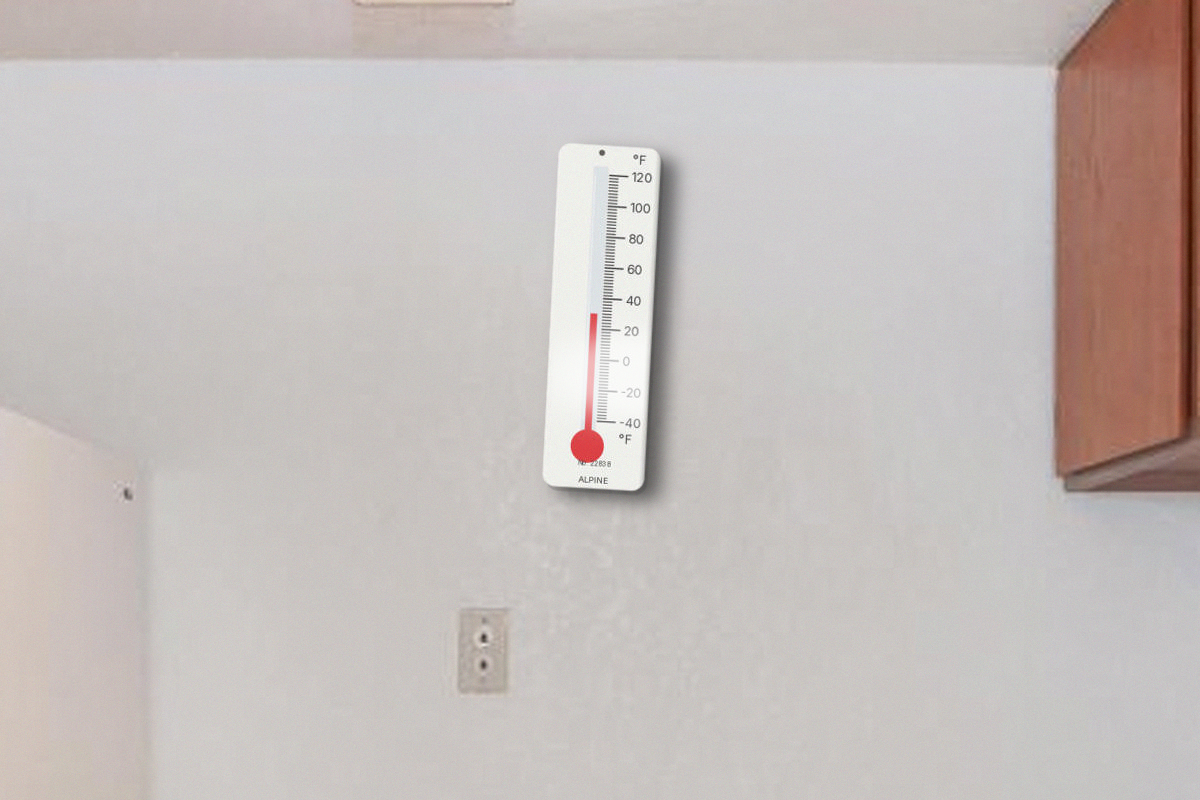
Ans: 30 °F
